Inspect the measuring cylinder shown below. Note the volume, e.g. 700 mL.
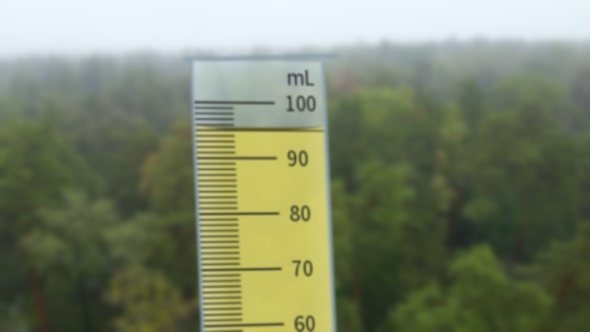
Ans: 95 mL
